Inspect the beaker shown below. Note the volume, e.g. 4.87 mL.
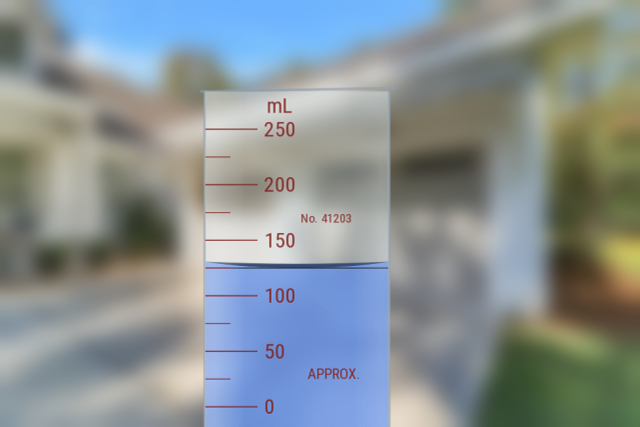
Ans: 125 mL
